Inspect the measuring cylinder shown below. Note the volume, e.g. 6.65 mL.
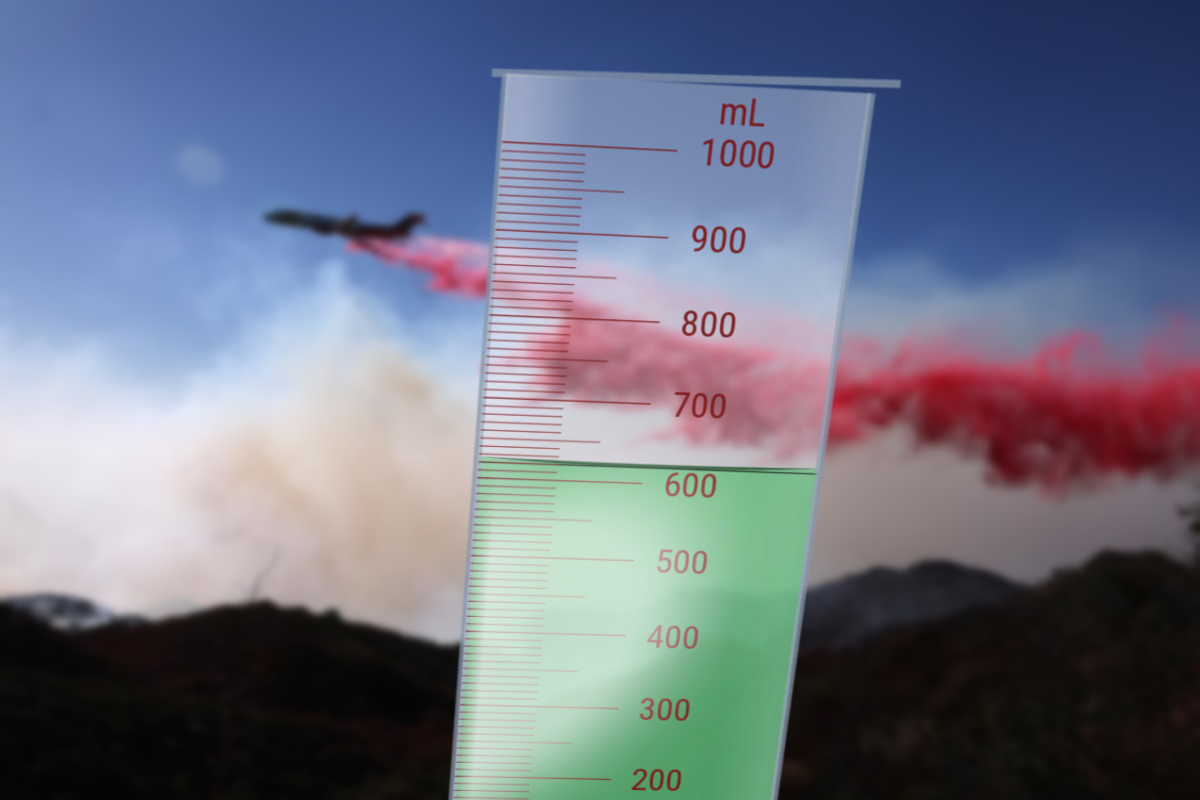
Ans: 620 mL
